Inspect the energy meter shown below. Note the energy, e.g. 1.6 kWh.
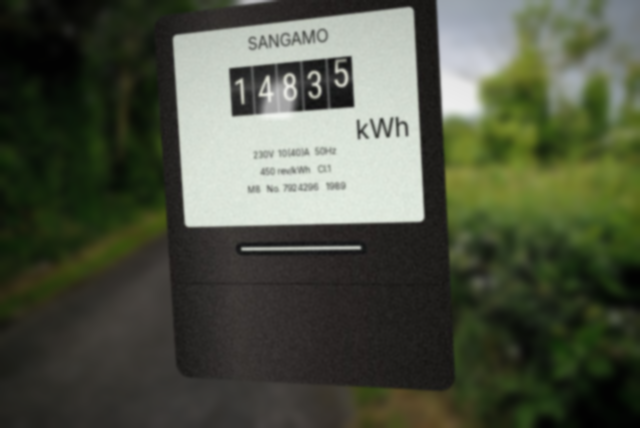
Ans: 14835 kWh
